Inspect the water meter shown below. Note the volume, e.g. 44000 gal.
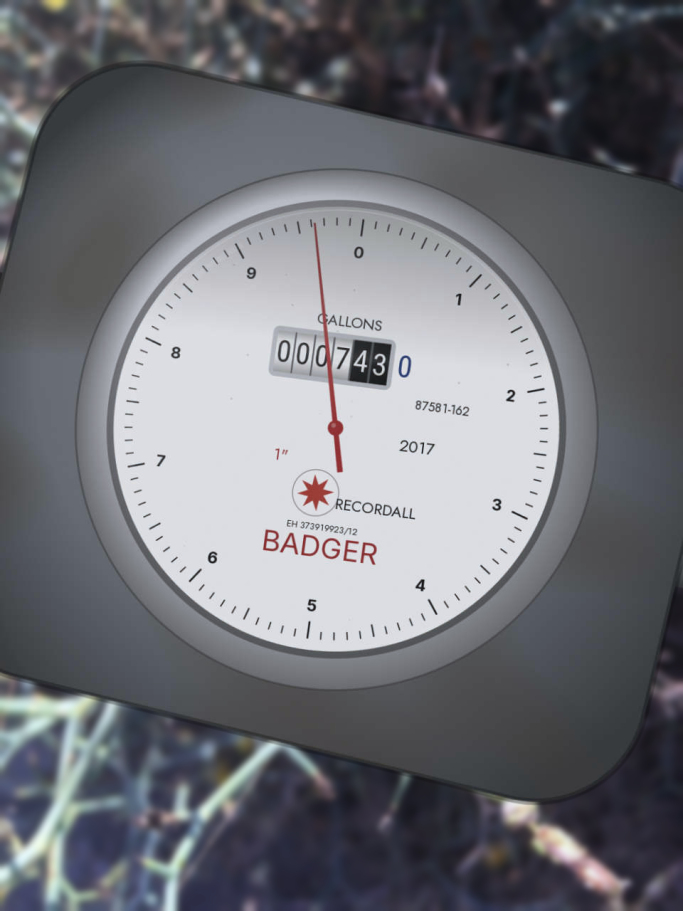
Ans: 7429.6 gal
